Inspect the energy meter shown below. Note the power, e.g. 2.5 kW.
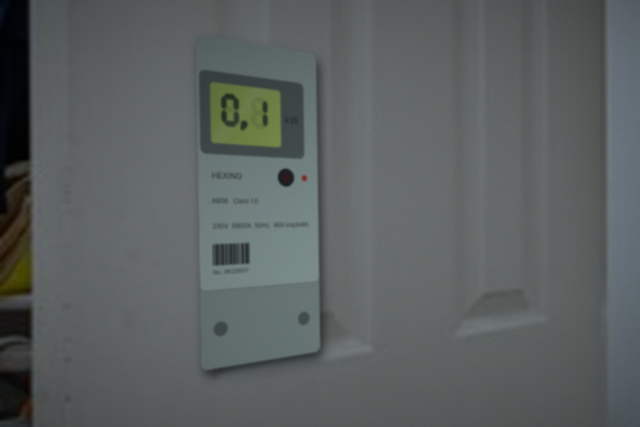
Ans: 0.1 kW
